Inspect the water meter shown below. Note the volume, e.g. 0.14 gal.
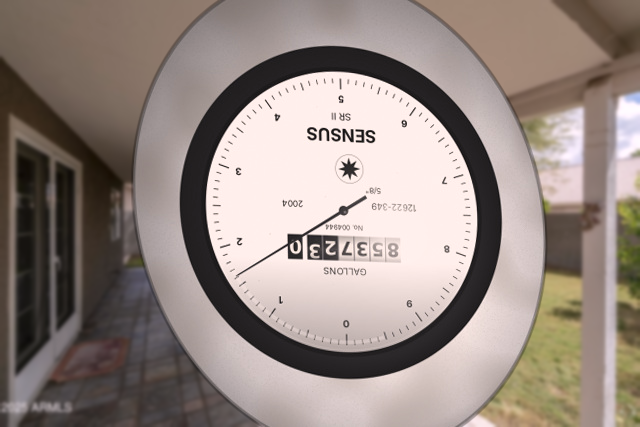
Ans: 8537231.6 gal
